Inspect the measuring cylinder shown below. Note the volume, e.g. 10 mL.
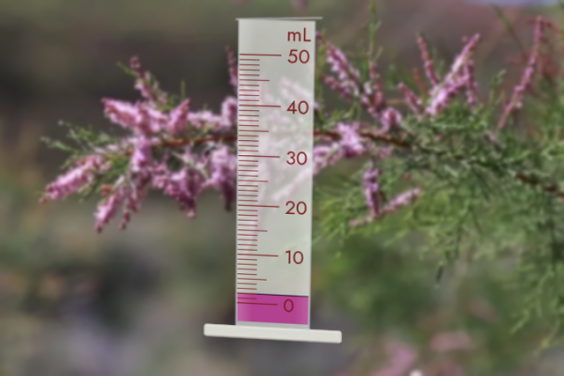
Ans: 2 mL
